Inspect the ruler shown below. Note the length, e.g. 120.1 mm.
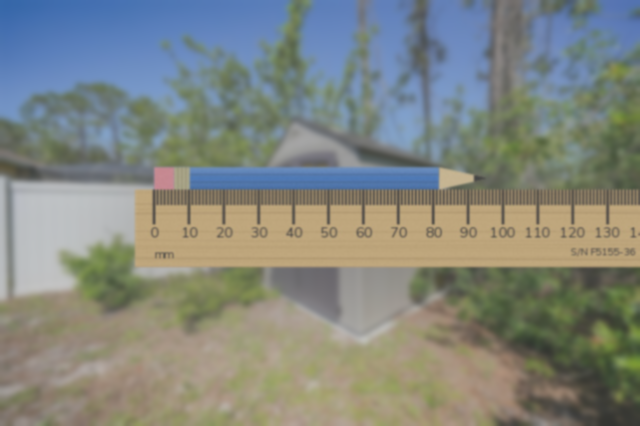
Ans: 95 mm
